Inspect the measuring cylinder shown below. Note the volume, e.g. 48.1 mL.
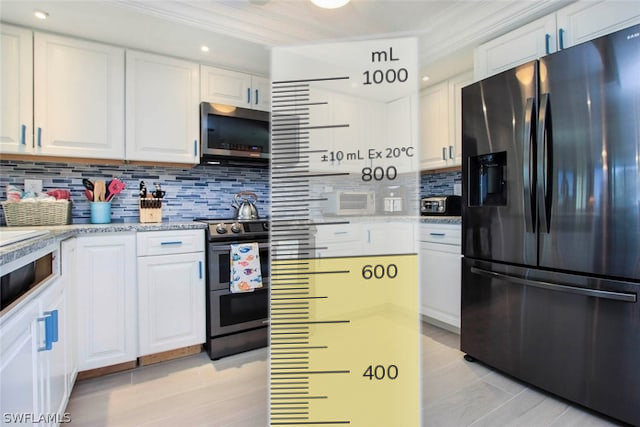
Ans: 630 mL
